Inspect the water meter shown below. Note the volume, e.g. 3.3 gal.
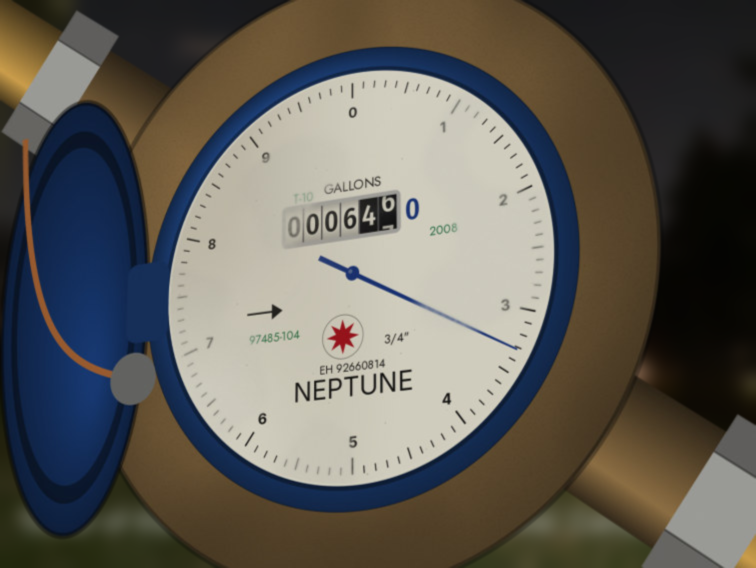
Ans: 6463.3 gal
